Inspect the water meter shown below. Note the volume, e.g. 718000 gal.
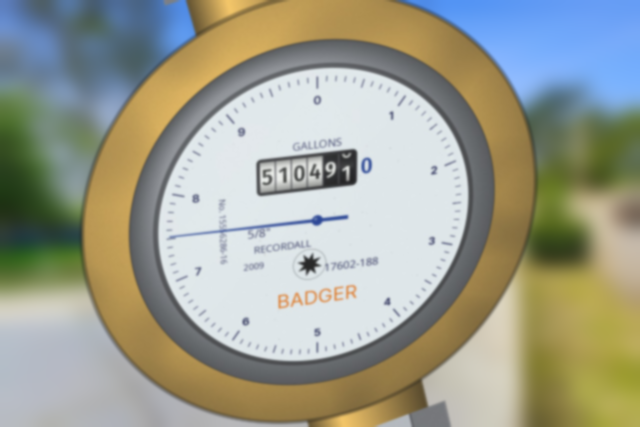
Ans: 5104907.5 gal
